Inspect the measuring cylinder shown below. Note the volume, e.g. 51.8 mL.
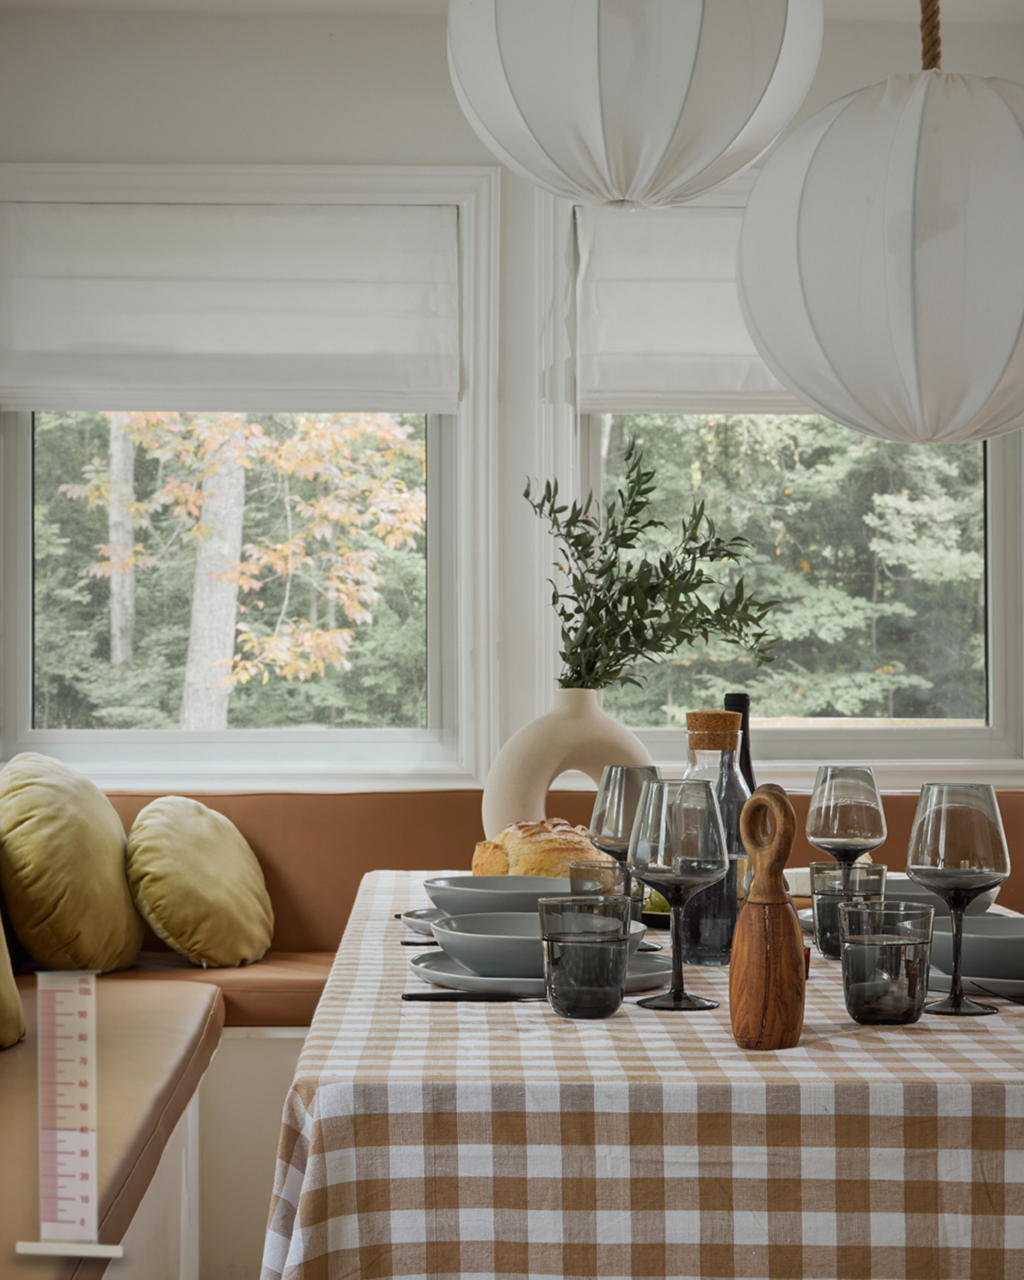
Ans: 40 mL
